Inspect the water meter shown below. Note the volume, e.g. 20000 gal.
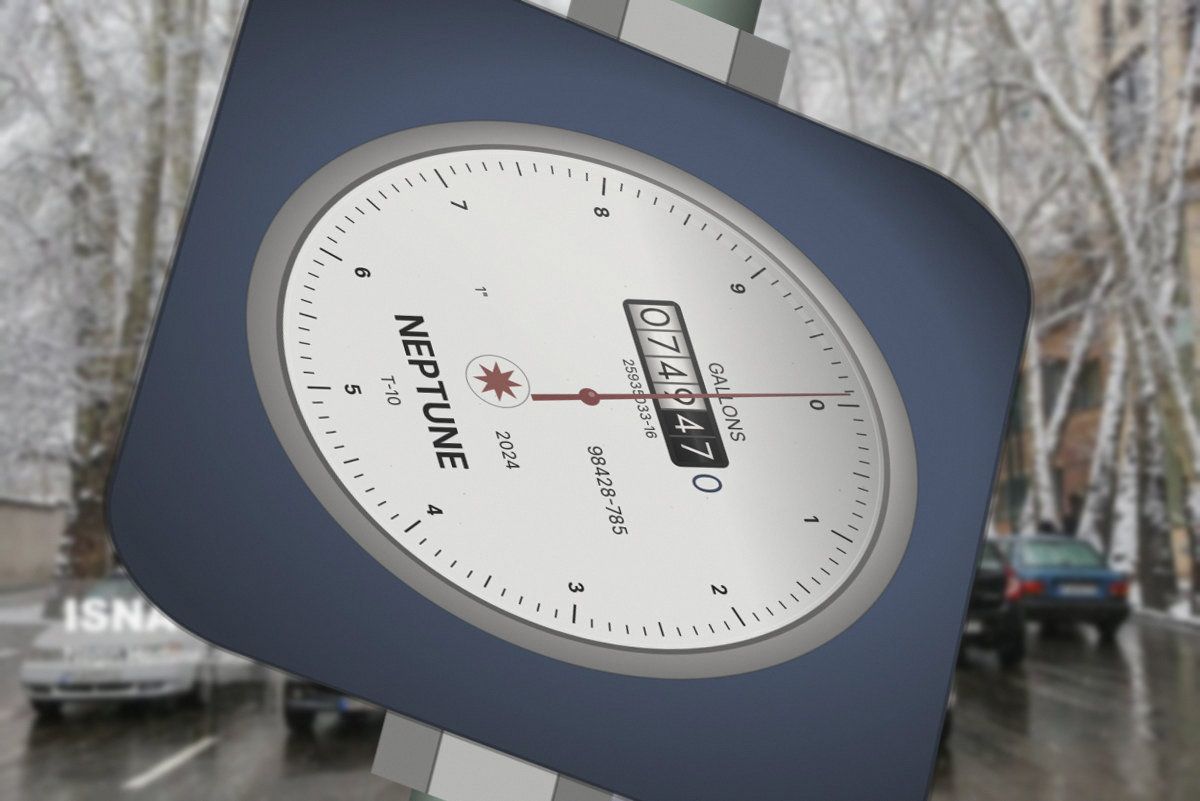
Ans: 749469.9 gal
